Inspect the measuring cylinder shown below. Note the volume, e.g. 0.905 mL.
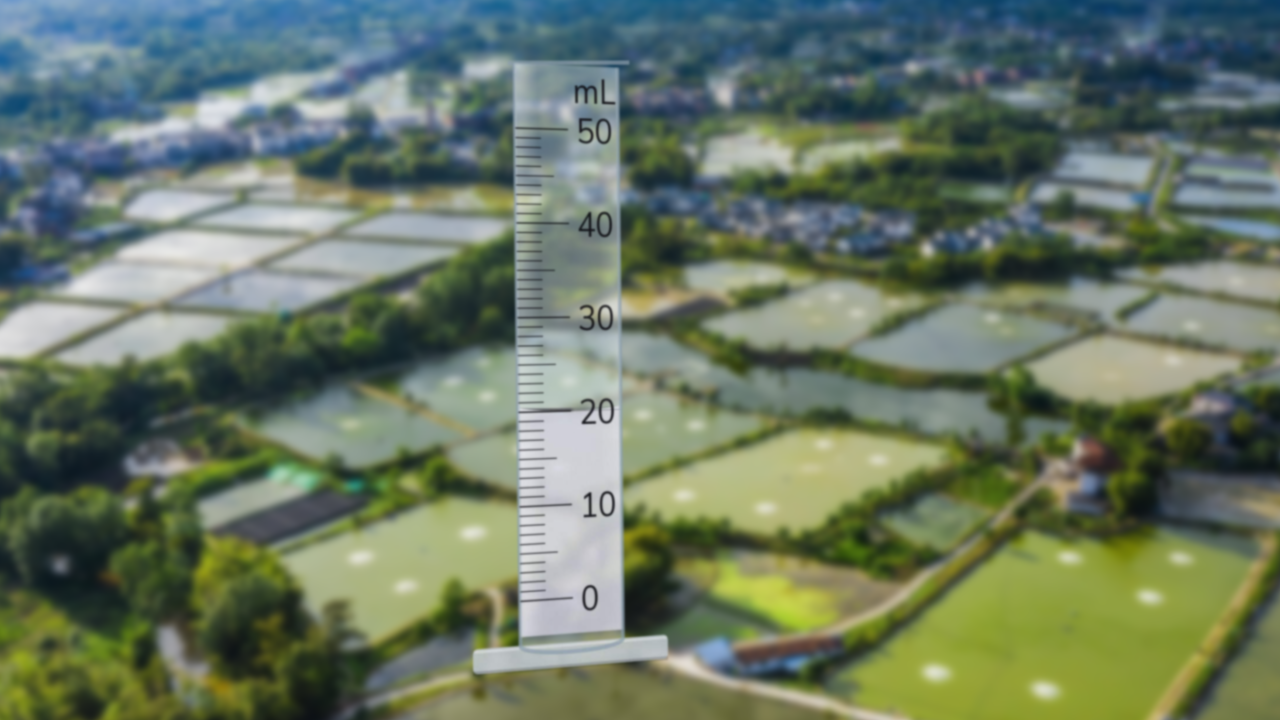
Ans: 20 mL
